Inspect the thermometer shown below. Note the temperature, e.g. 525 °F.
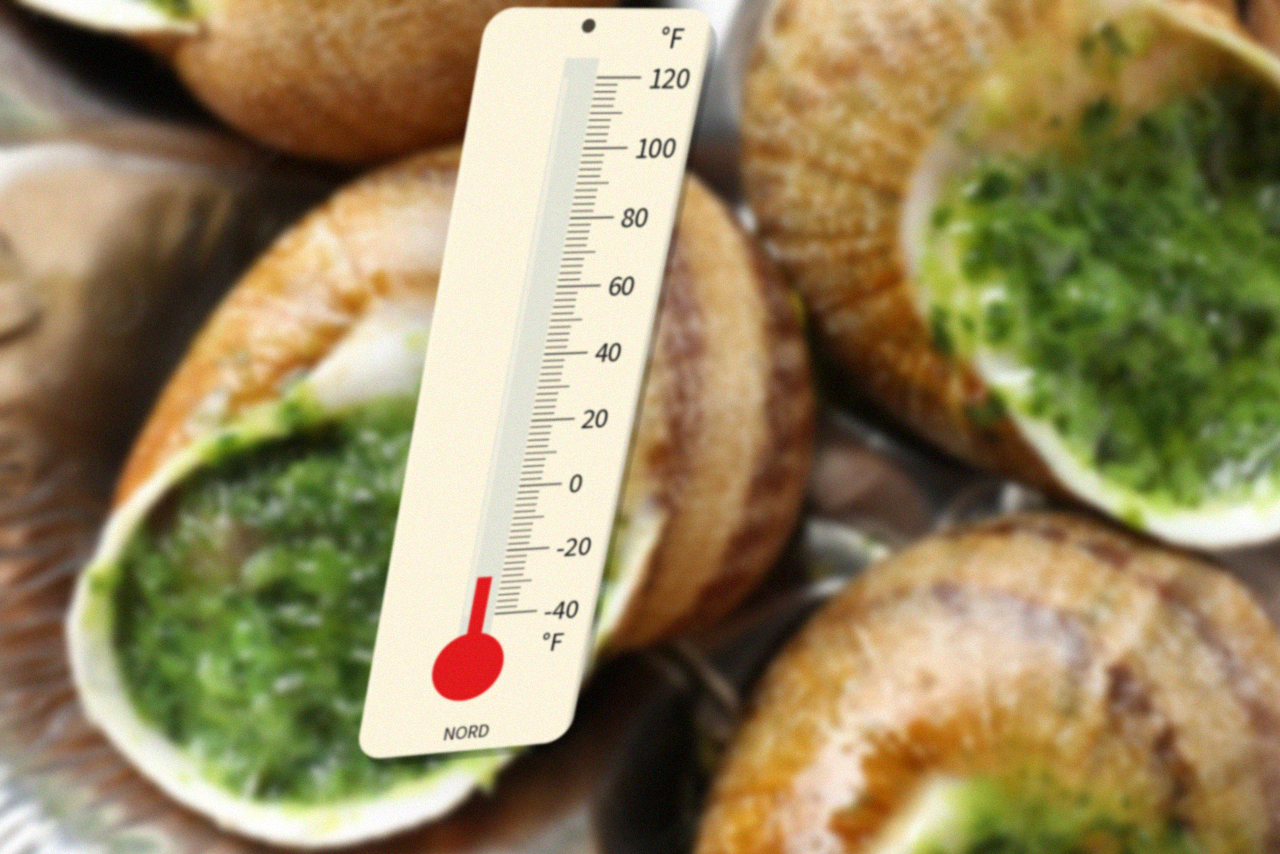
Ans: -28 °F
